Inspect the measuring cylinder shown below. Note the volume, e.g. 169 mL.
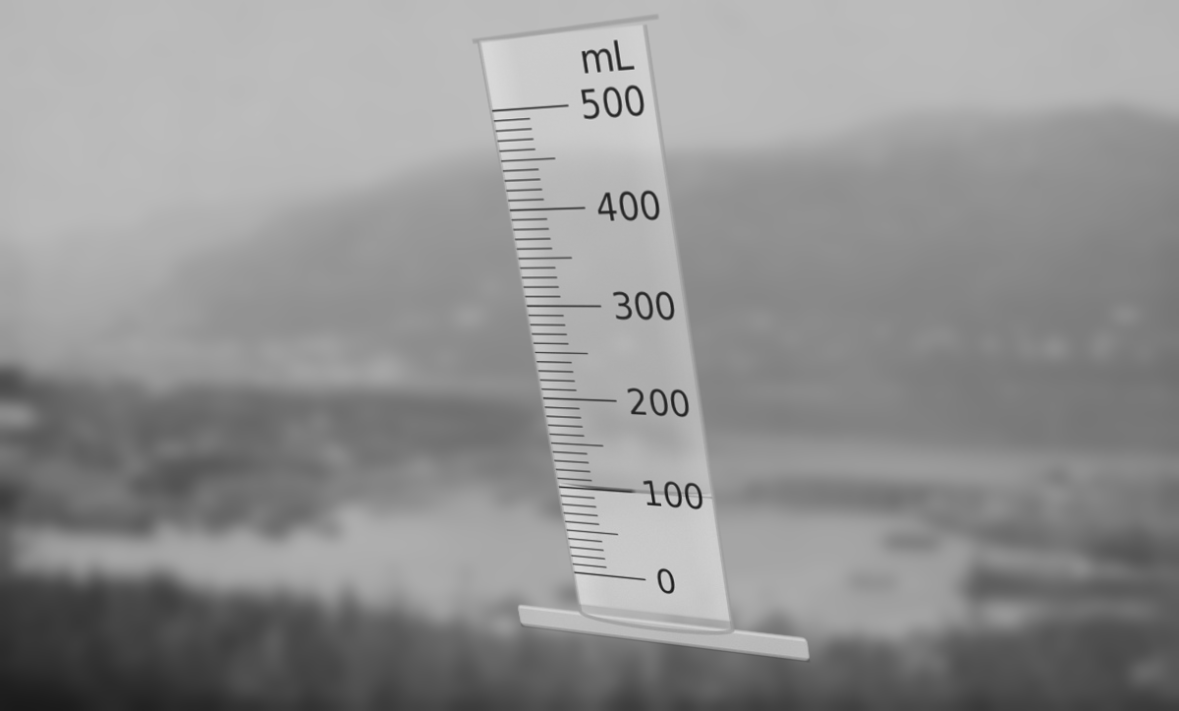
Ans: 100 mL
